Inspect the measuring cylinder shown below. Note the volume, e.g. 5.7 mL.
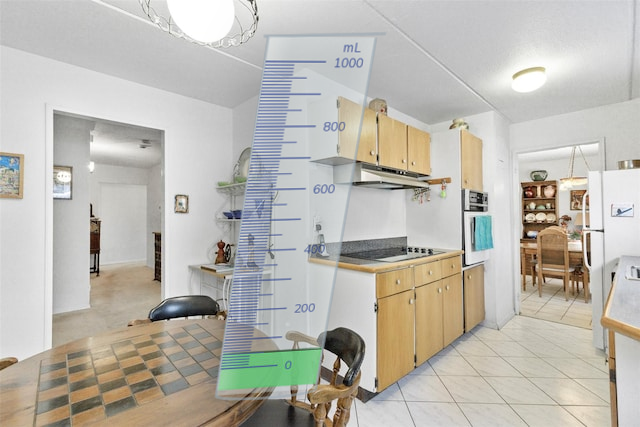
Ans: 50 mL
